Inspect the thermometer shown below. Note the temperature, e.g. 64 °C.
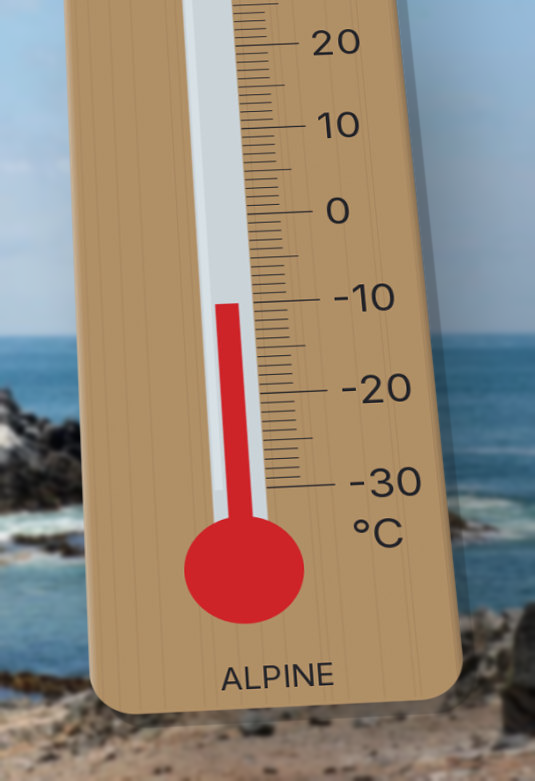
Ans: -10 °C
